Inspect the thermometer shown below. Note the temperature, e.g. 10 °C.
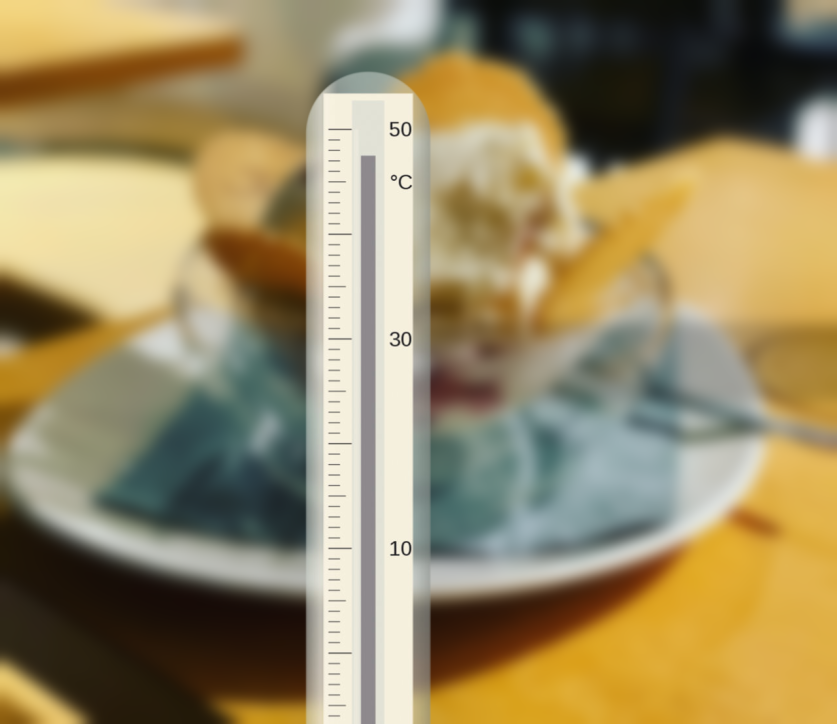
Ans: 47.5 °C
